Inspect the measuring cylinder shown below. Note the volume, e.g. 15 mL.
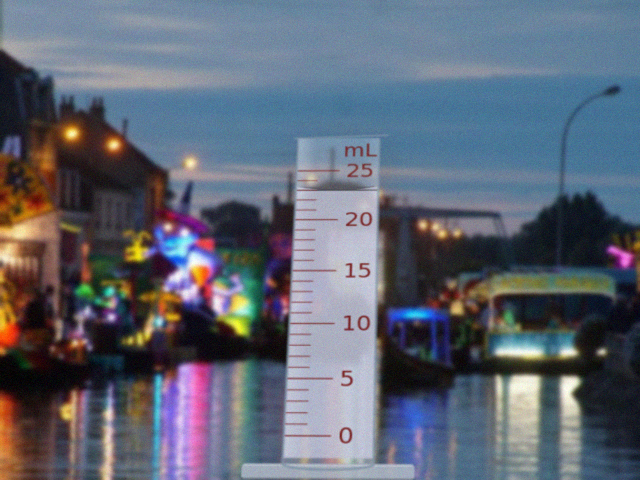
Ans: 23 mL
